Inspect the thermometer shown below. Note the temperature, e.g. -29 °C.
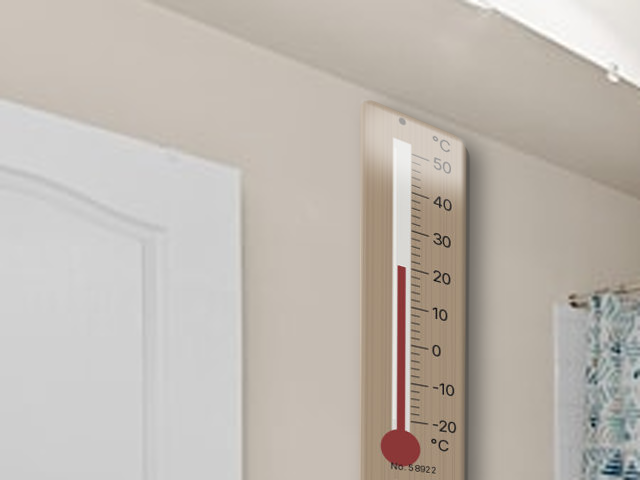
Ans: 20 °C
